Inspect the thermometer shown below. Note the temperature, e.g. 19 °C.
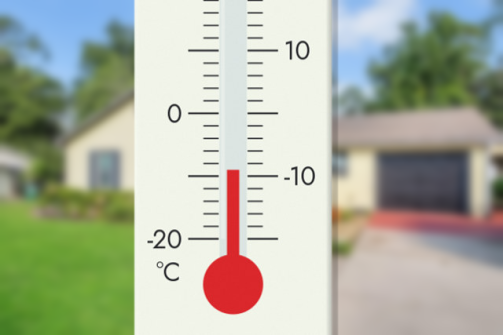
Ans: -9 °C
